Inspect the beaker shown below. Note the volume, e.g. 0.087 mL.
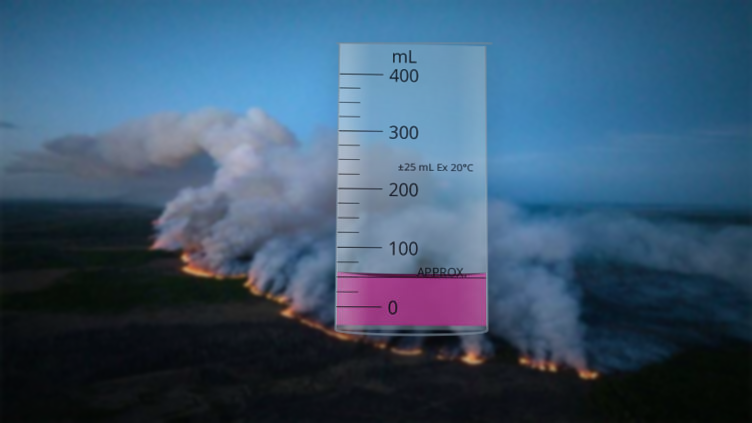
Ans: 50 mL
